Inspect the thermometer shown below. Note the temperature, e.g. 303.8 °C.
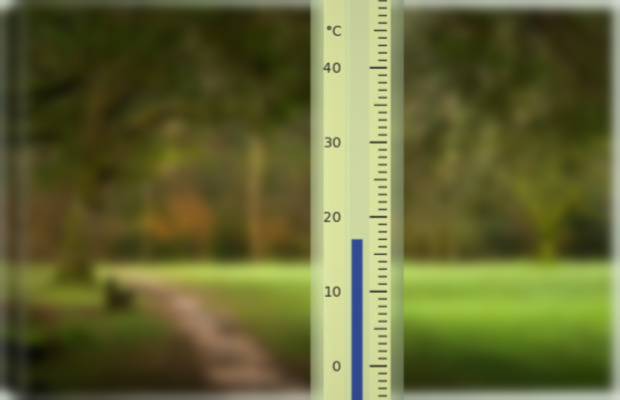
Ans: 17 °C
